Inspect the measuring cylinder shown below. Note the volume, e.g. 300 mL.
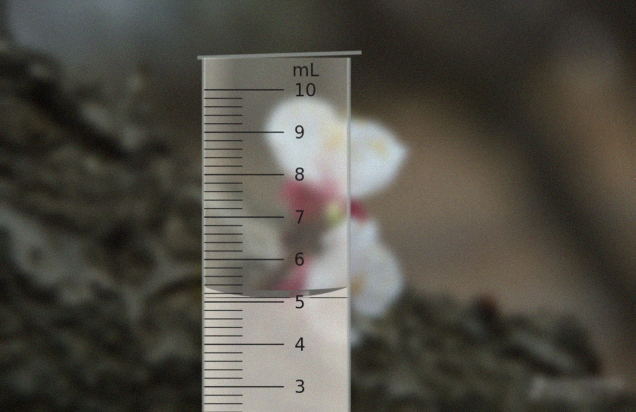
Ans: 5.1 mL
